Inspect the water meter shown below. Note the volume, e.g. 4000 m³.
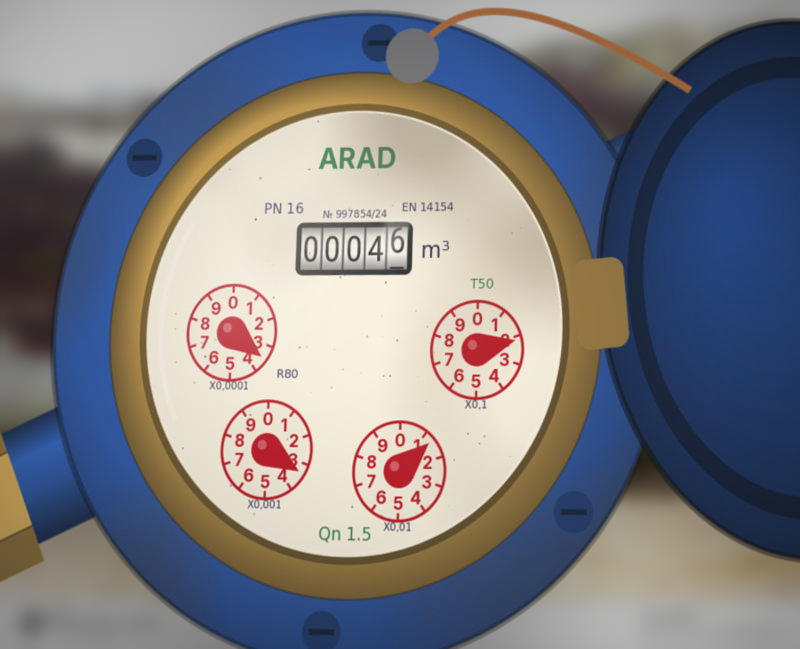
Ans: 46.2133 m³
